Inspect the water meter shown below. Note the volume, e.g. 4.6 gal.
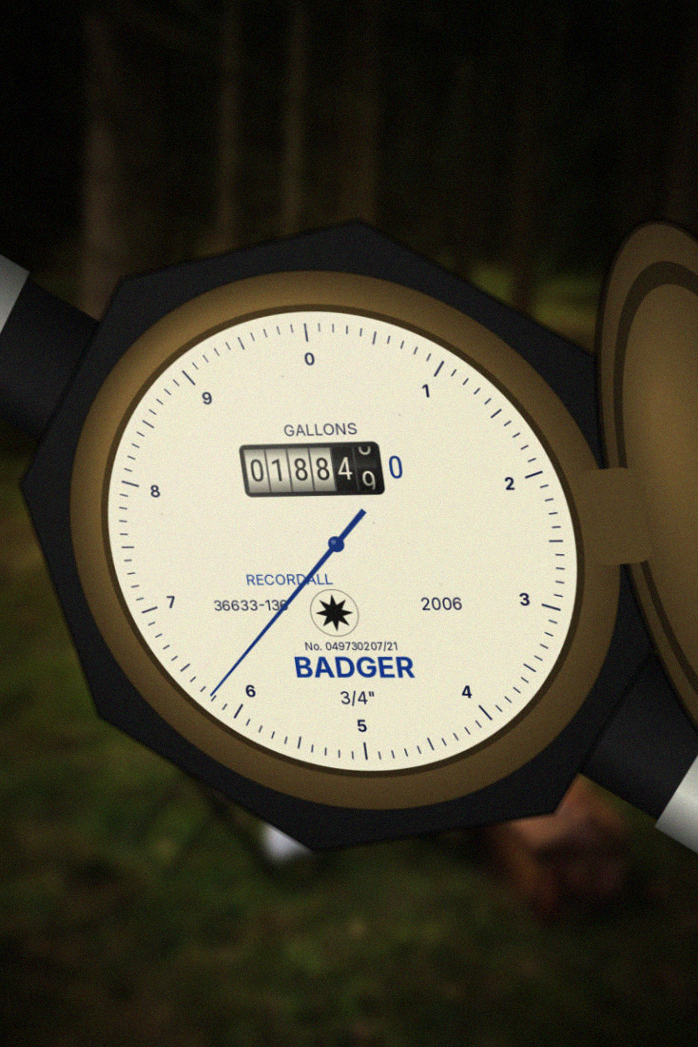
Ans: 188486.2 gal
